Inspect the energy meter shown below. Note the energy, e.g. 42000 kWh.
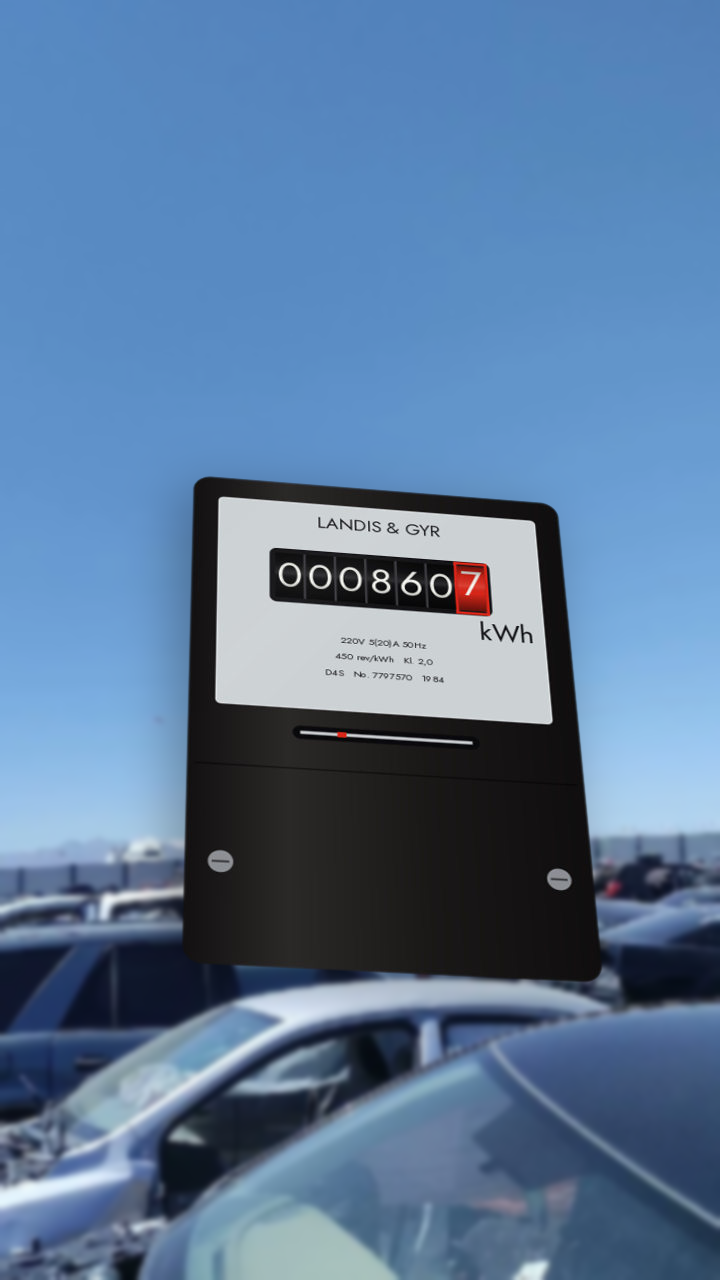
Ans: 860.7 kWh
